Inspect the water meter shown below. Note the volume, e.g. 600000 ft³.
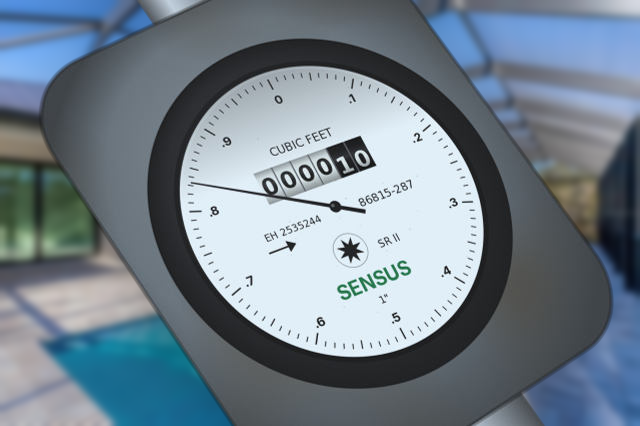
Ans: 9.83 ft³
